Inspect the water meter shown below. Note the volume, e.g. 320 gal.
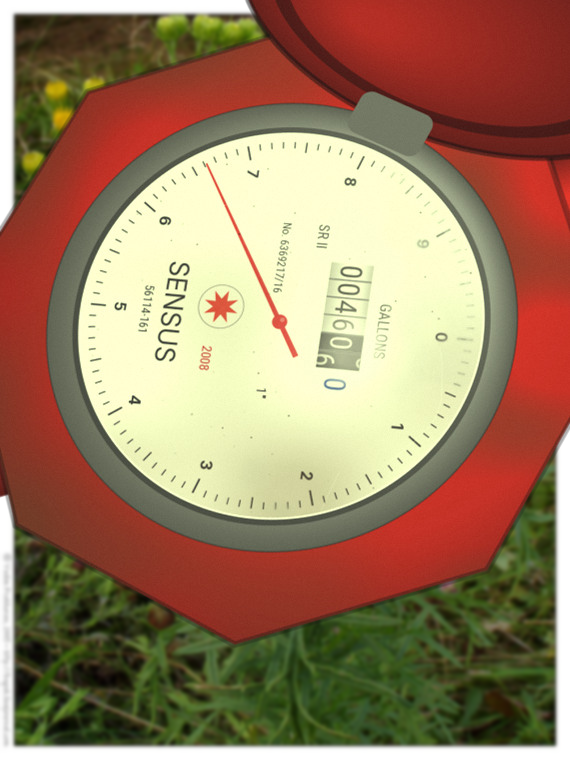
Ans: 46056.6 gal
